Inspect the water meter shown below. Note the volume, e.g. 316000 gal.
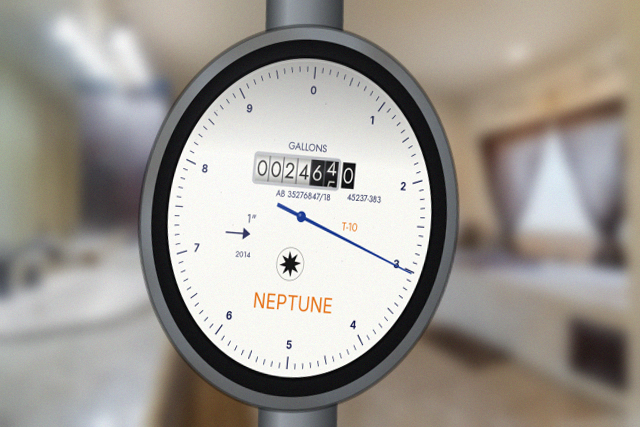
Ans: 24643.0 gal
